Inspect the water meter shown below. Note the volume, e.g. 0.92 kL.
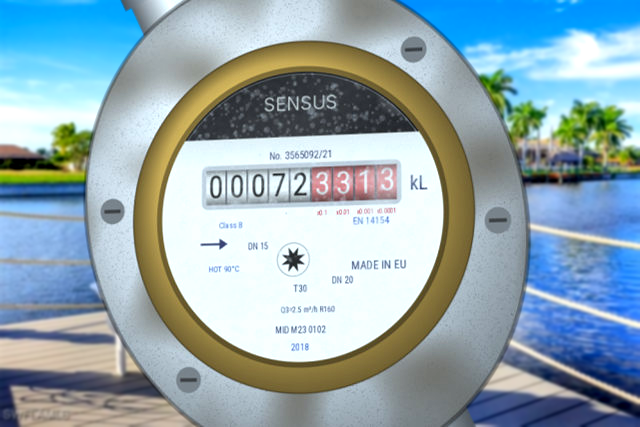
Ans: 72.3313 kL
